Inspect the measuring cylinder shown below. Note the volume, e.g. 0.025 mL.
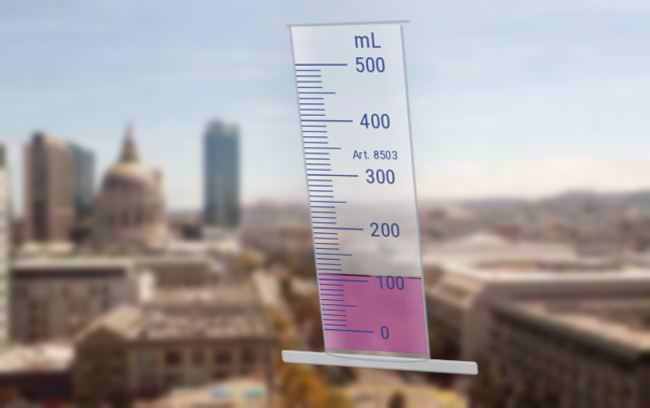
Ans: 110 mL
